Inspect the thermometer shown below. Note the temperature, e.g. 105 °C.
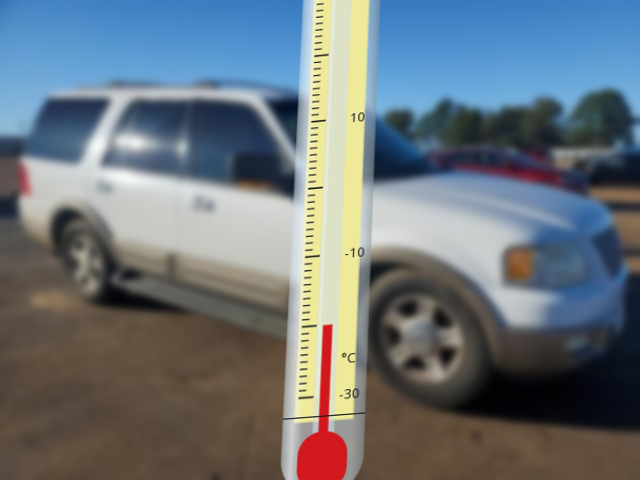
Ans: -20 °C
